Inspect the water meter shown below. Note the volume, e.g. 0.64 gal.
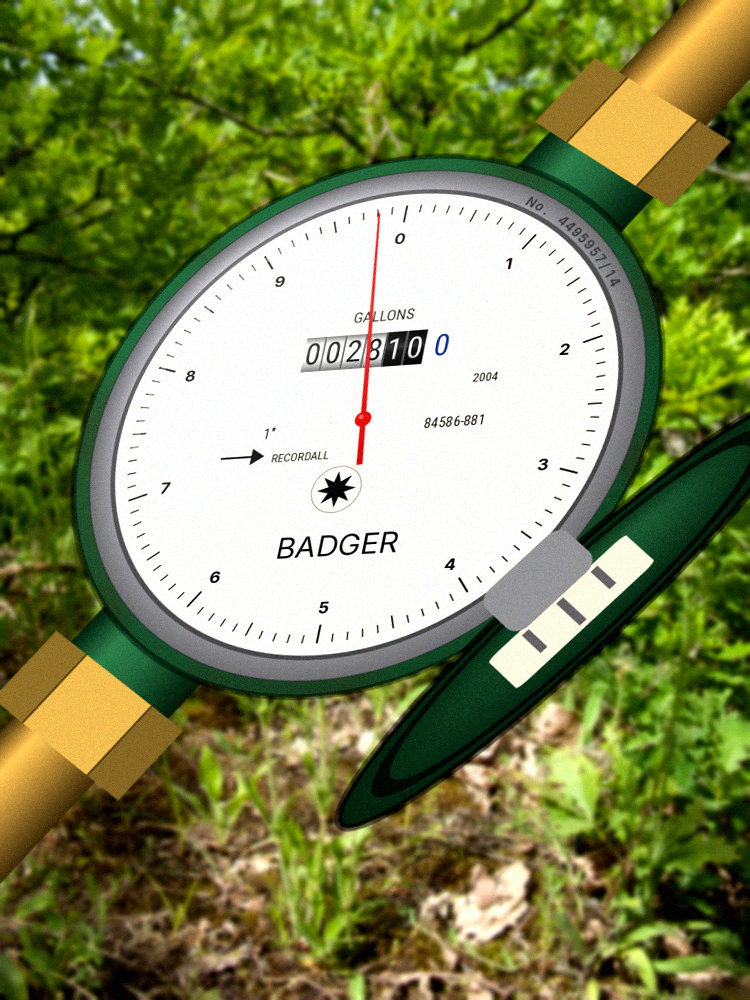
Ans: 28099.8 gal
